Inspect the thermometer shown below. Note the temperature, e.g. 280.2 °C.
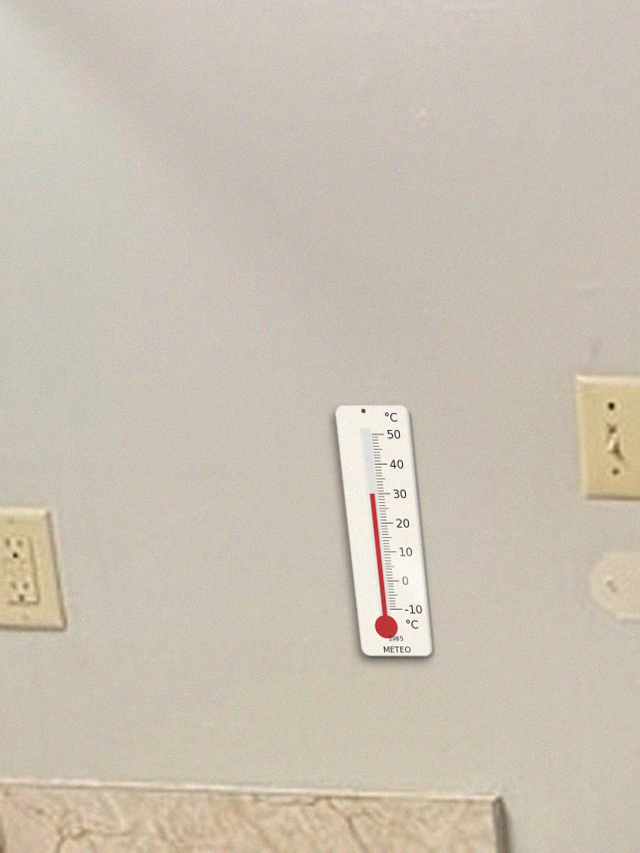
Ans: 30 °C
